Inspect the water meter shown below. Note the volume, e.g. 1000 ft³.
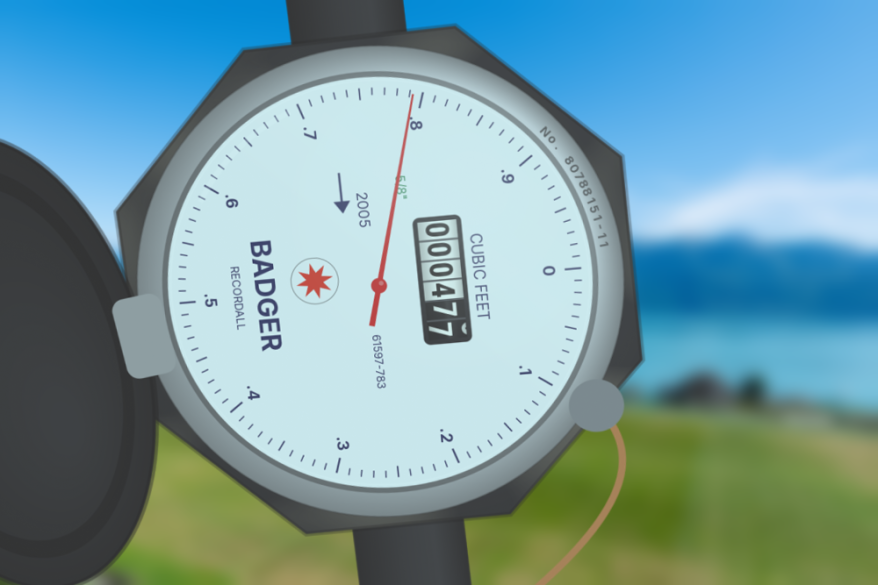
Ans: 476.79 ft³
